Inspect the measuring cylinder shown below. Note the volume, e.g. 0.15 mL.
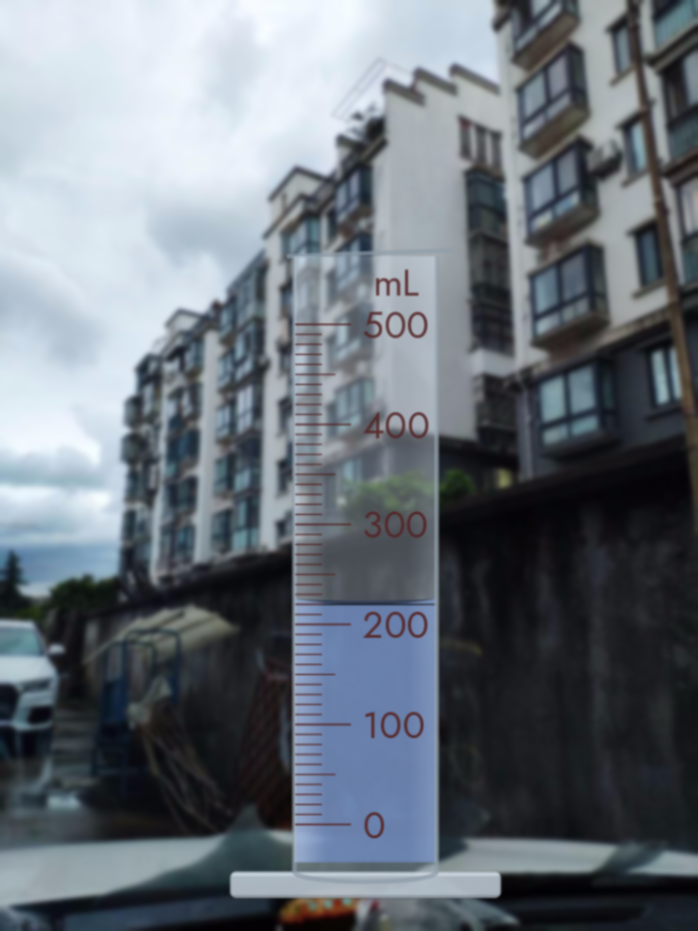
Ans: 220 mL
